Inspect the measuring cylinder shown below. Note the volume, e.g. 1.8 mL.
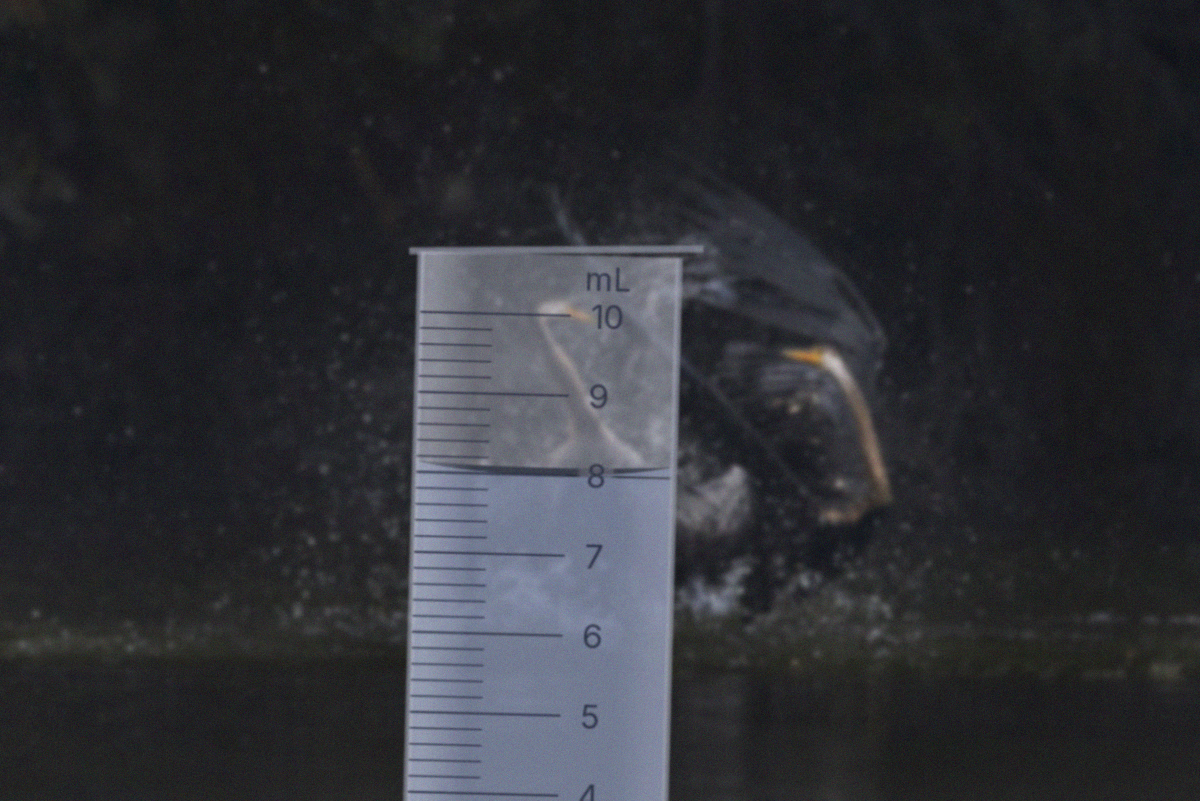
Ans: 8 mL
